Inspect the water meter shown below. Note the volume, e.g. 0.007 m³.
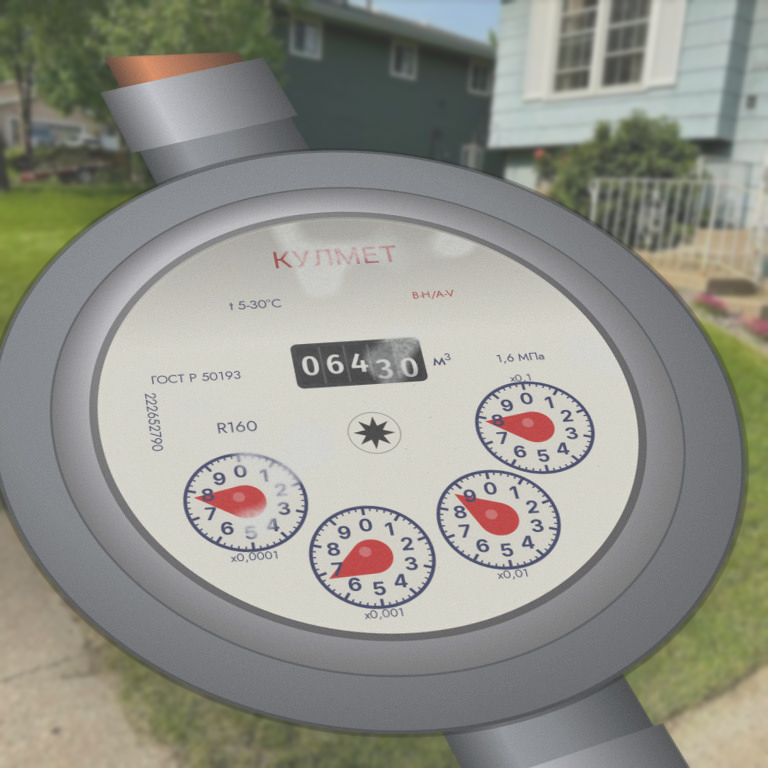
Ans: 6429.7867 m³
